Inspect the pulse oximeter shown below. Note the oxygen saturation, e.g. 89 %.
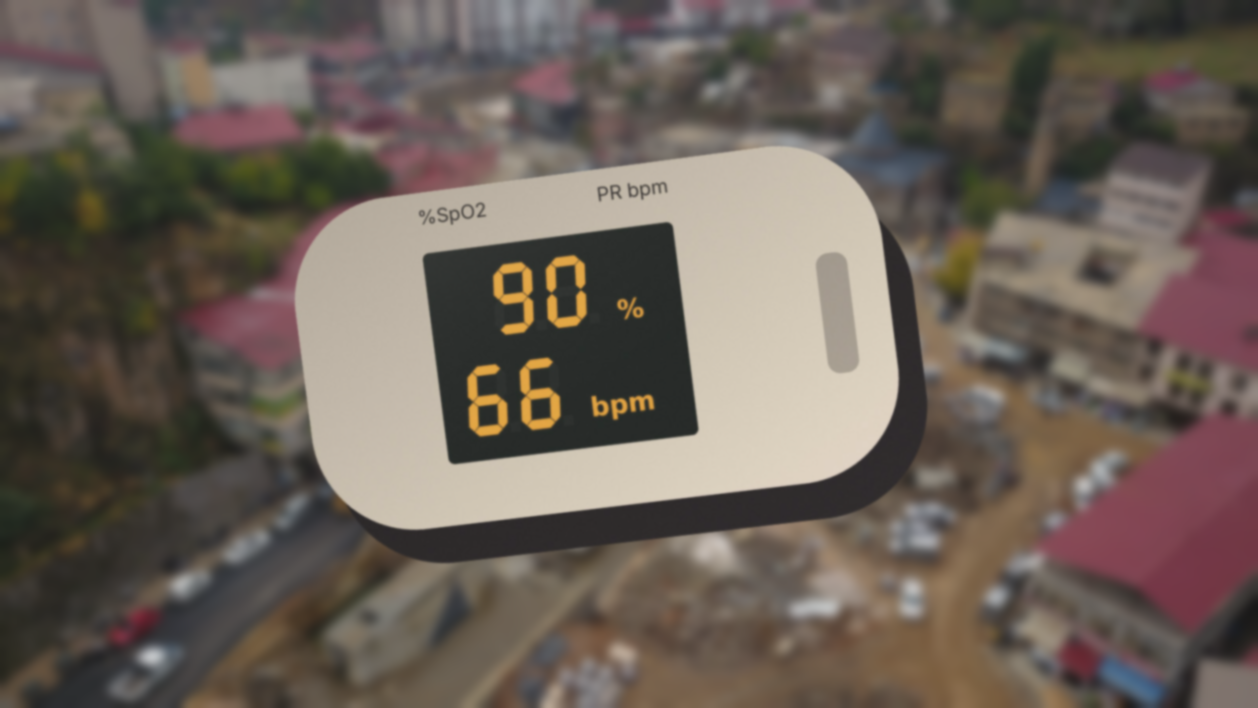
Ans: 90 %
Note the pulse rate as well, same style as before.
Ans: 66 bpm
